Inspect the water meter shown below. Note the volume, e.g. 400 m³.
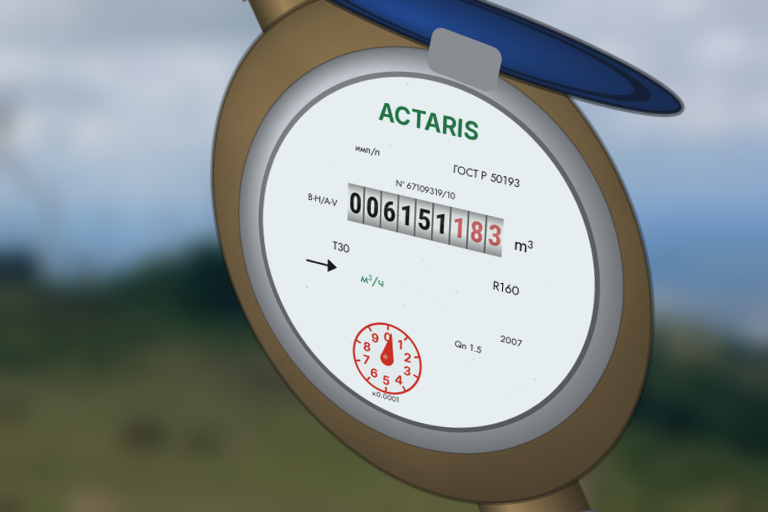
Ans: 6151.1830 m³
